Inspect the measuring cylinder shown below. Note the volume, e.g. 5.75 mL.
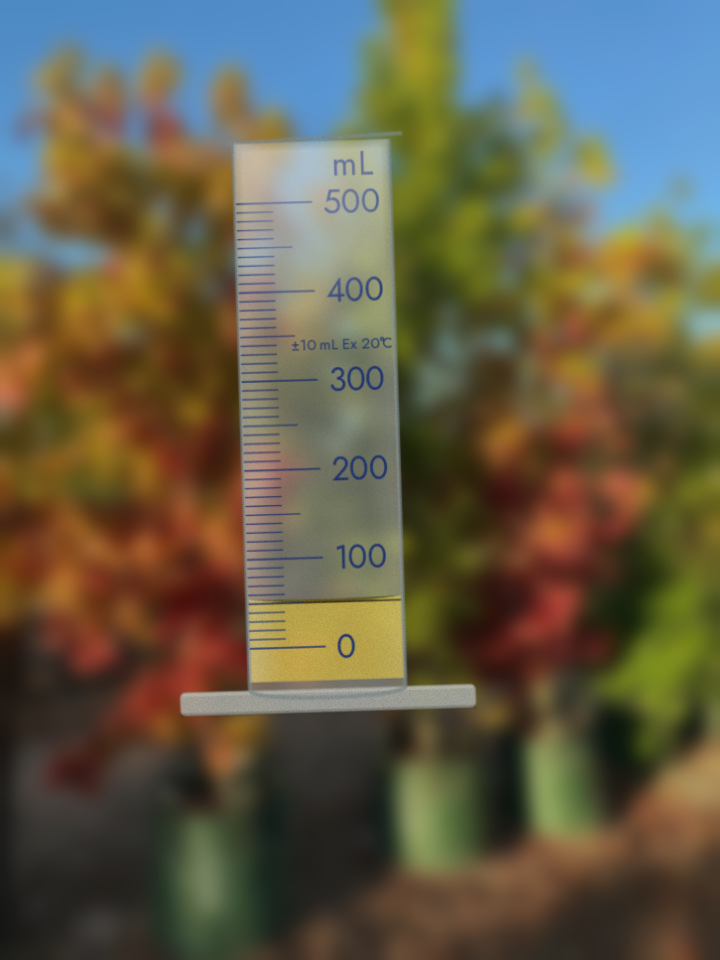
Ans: 50 mL
